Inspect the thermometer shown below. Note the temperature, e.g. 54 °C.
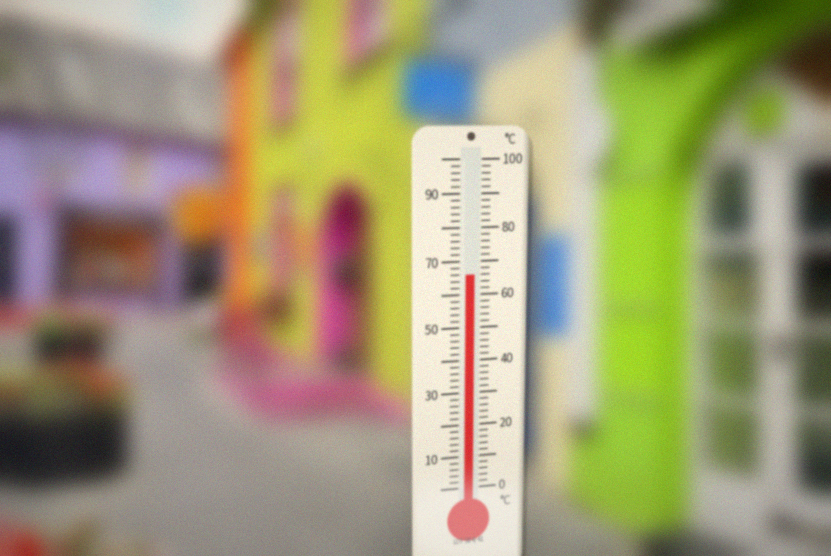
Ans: 66 °C
